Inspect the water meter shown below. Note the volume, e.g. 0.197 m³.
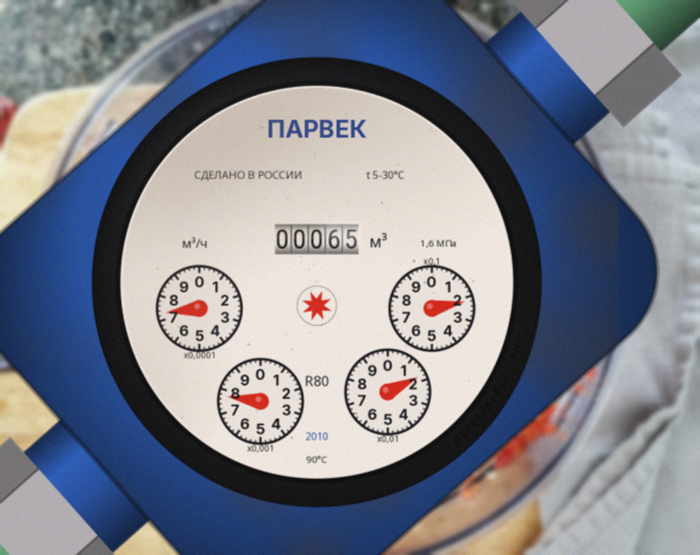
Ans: 65.2177 m³
